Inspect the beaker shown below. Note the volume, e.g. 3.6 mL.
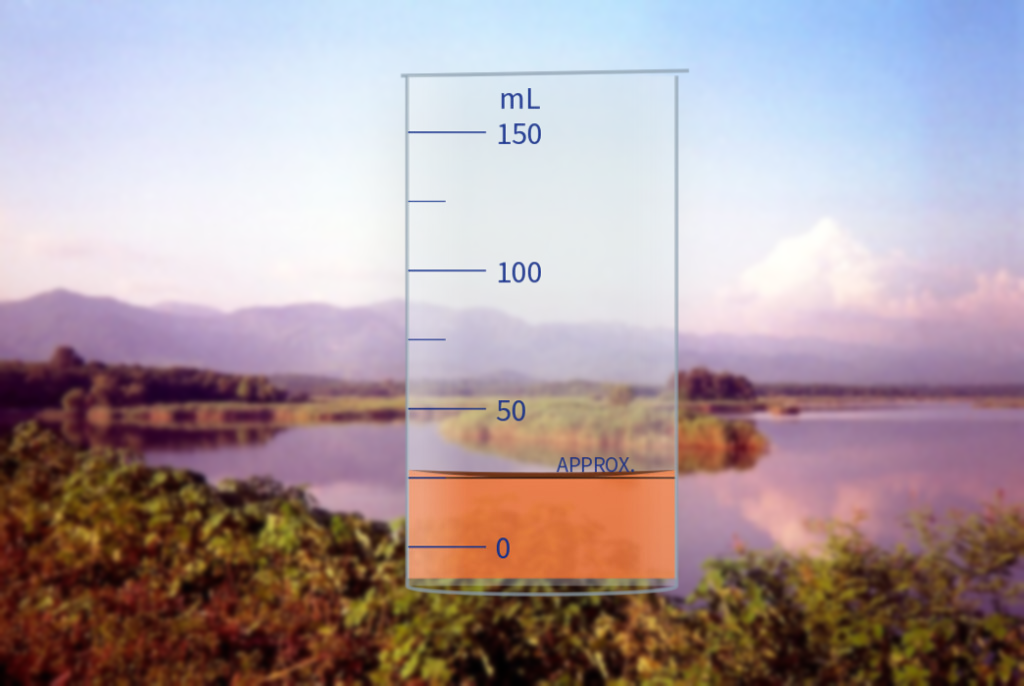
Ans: 25 mL
